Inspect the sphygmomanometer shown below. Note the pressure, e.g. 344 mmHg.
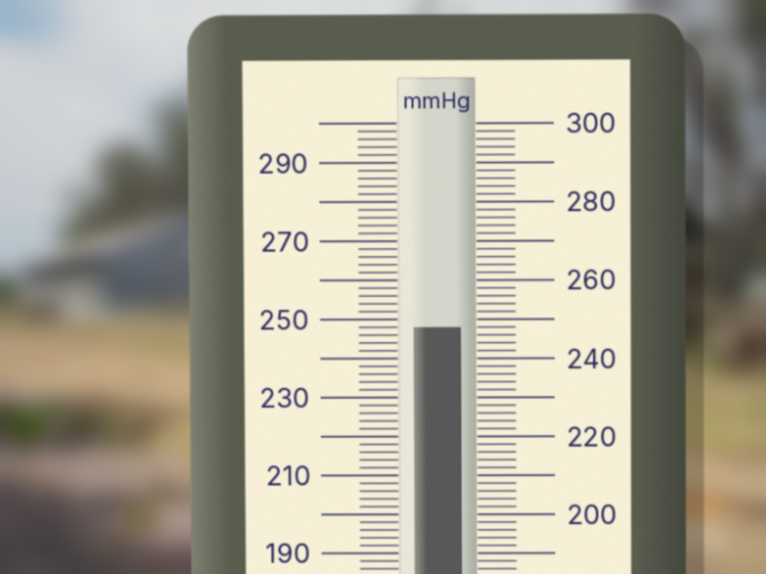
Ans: 248 mmHg
